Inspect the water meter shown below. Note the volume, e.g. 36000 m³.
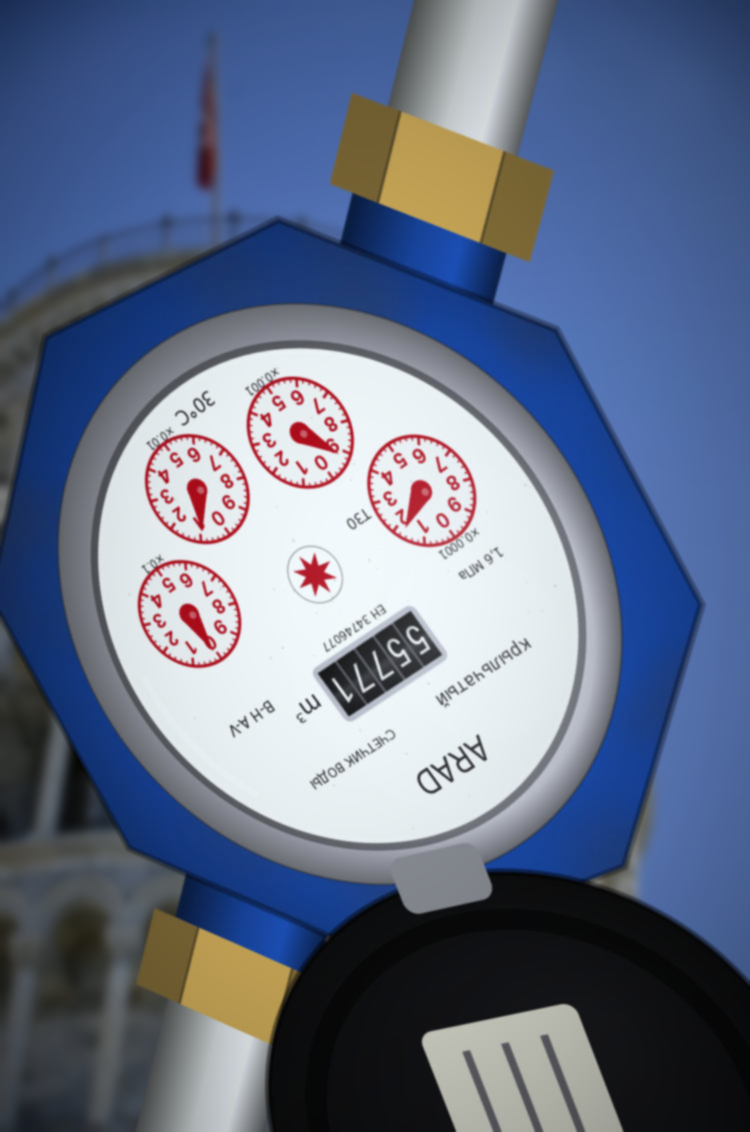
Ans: 55771.0091 m³
